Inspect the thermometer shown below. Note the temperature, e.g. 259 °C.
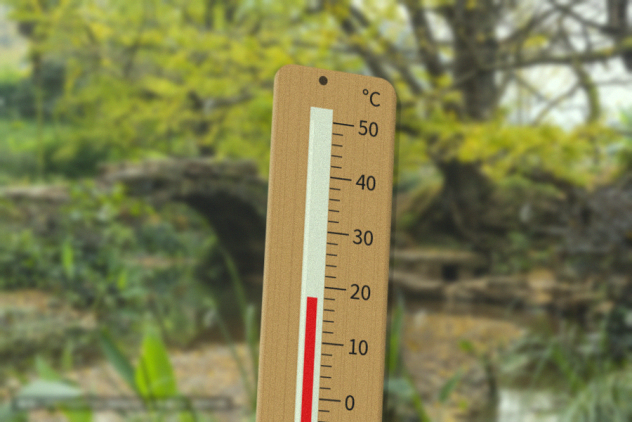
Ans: 18 °C
